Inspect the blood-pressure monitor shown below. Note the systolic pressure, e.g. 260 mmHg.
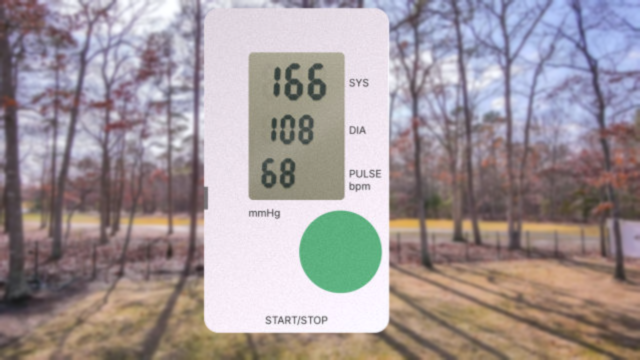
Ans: 166 mmHg
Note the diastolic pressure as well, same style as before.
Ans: 108 mmHg
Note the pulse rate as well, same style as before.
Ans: 68 bpm
